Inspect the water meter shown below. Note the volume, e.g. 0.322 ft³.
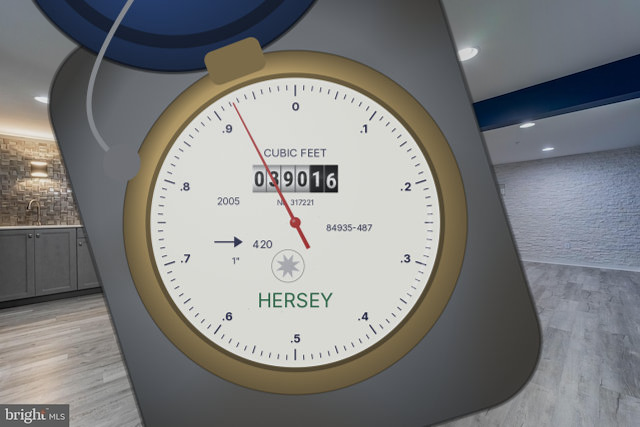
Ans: 39015.92 ft³
